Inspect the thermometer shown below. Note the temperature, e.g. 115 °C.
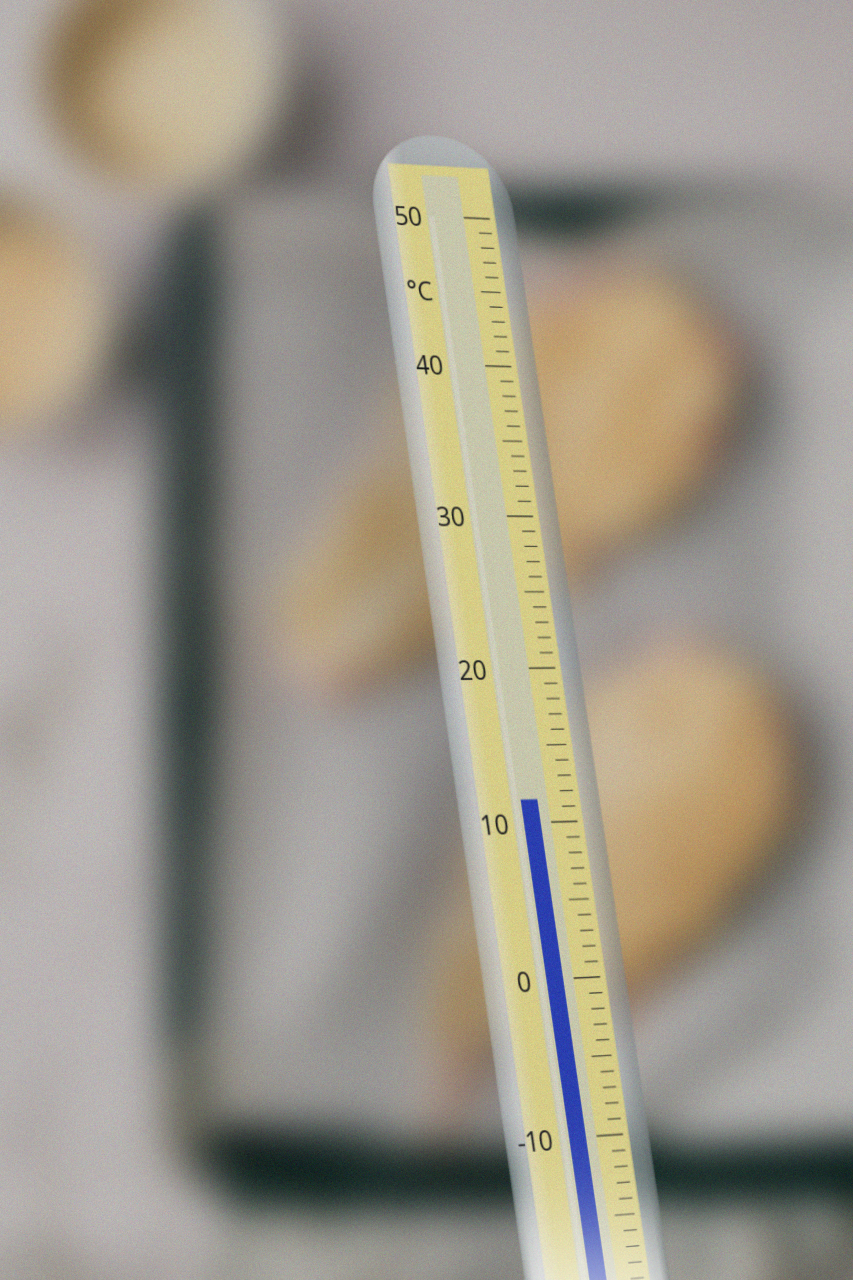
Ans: 11.5 °C
